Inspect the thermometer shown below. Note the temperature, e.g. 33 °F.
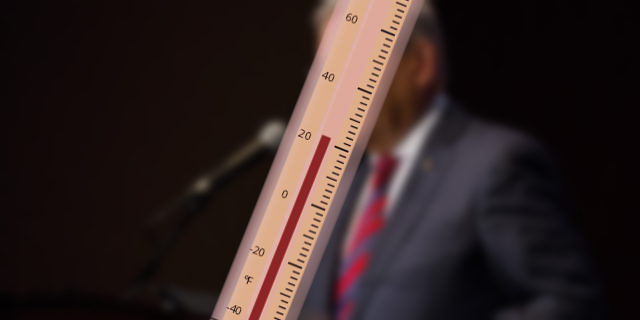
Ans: 22 °F
